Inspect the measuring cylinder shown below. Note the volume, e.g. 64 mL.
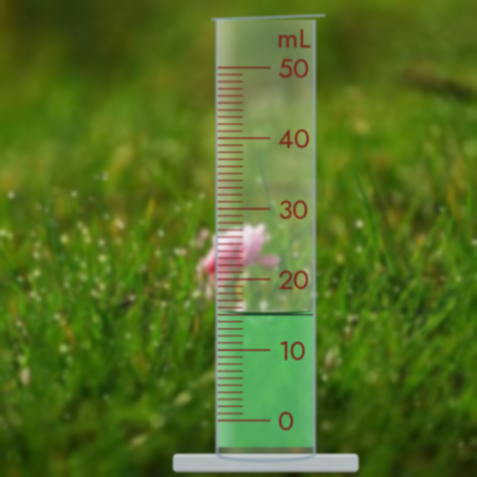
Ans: 15 mL
